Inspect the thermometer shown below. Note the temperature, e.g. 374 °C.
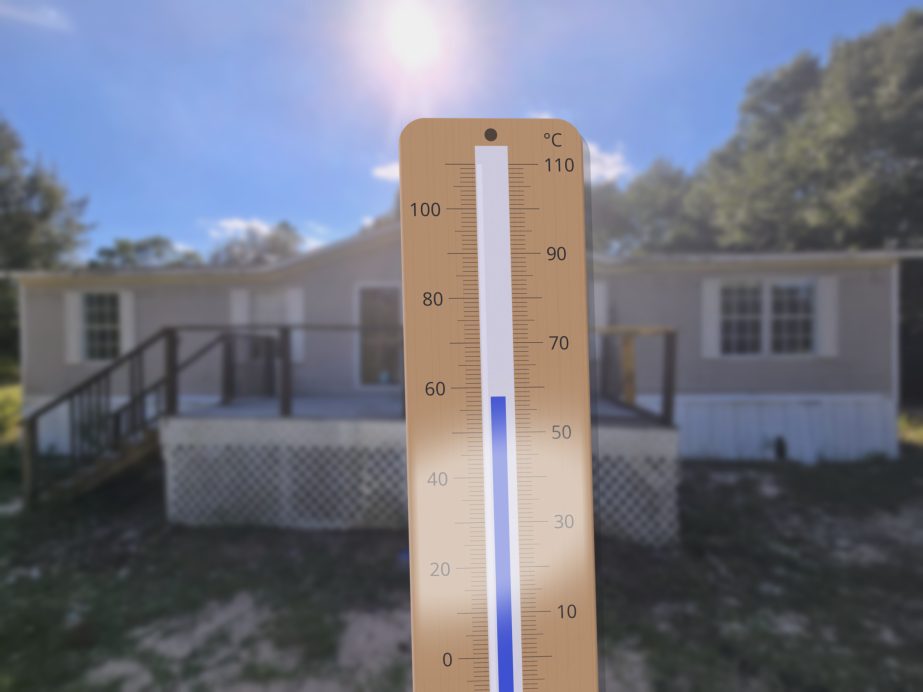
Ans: 58 °C
